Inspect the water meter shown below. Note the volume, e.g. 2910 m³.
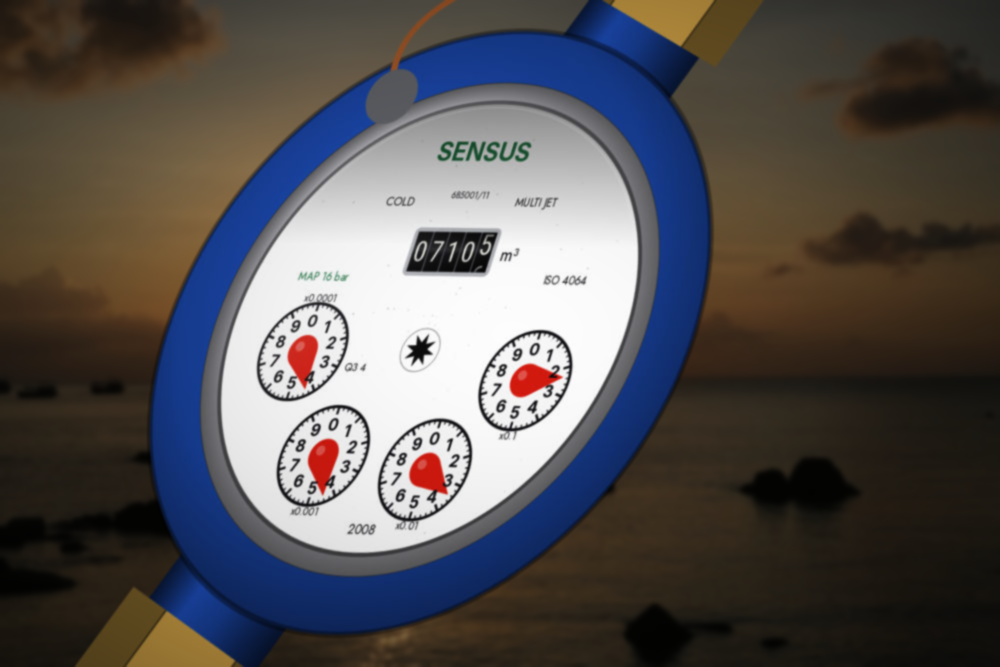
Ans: 7105.2344 m³
